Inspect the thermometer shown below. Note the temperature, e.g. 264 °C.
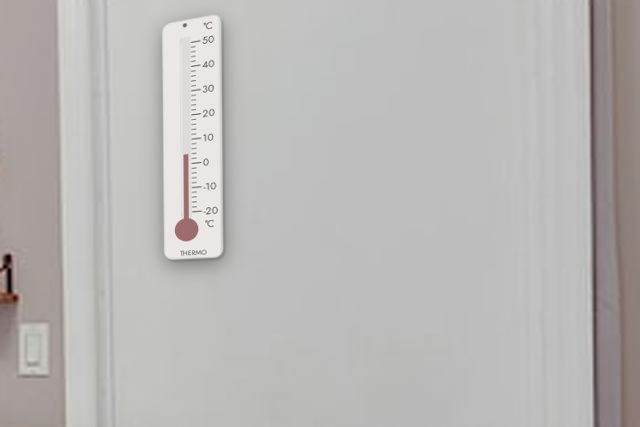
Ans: 4 °C
